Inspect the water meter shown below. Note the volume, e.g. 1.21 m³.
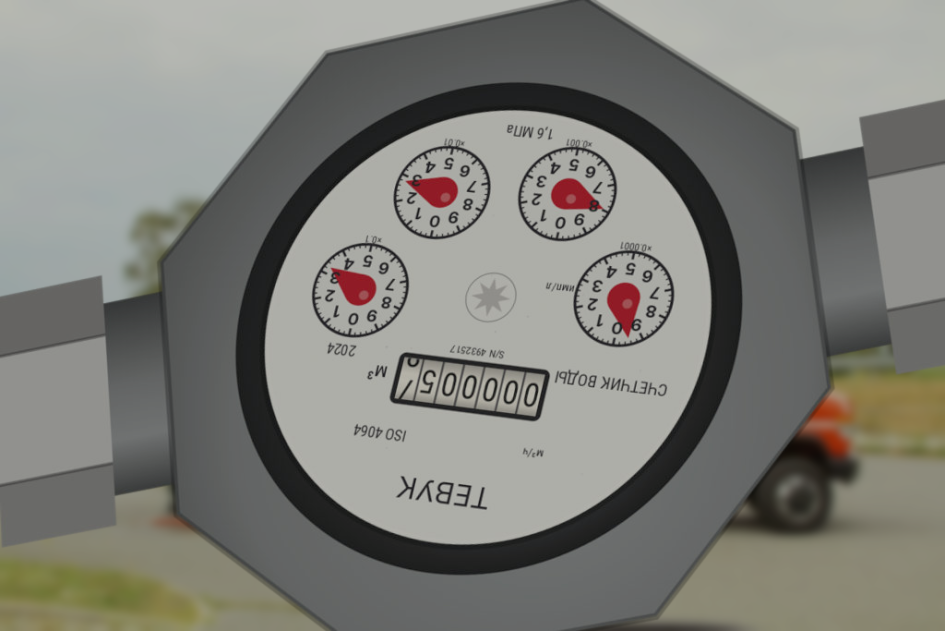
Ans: 57.3279 m³
